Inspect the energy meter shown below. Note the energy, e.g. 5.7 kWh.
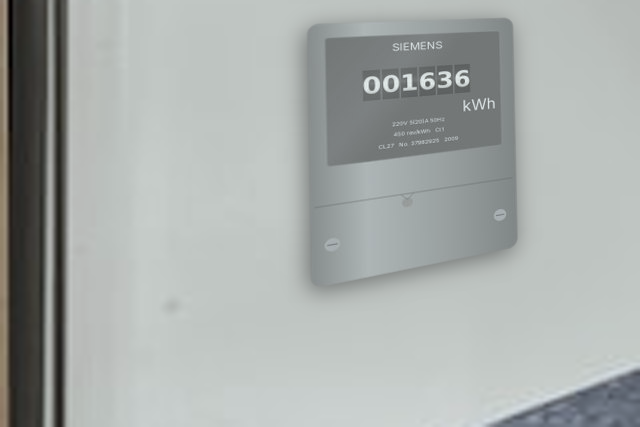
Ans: 1636 kWh
